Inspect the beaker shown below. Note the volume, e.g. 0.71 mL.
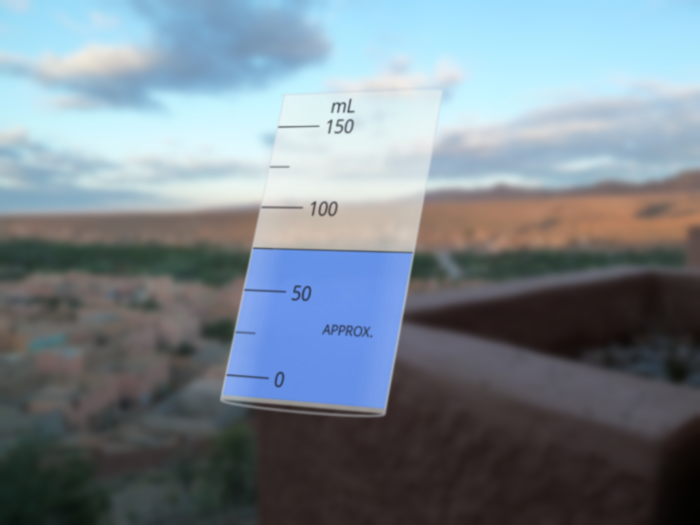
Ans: 75 mL
